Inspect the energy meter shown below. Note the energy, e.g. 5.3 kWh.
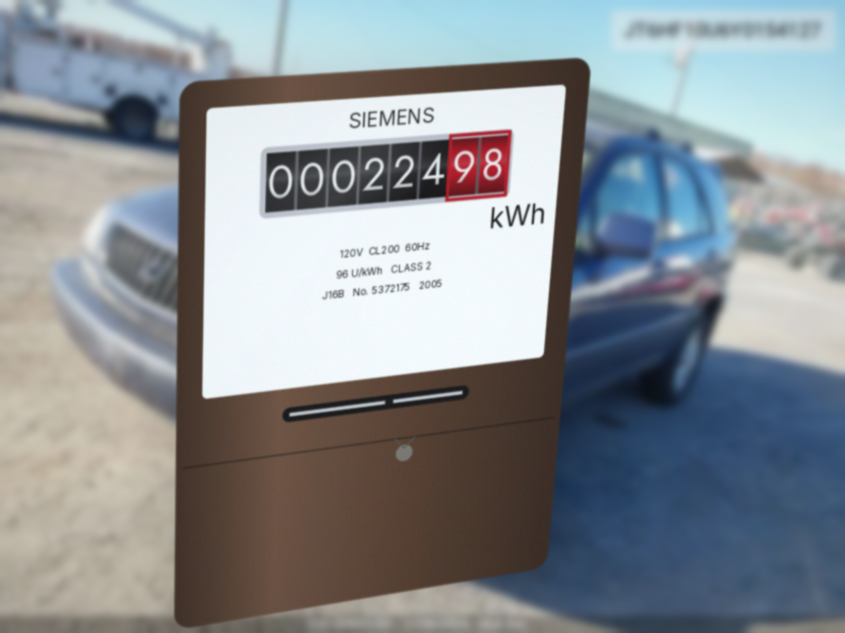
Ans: 224.98 kWh
